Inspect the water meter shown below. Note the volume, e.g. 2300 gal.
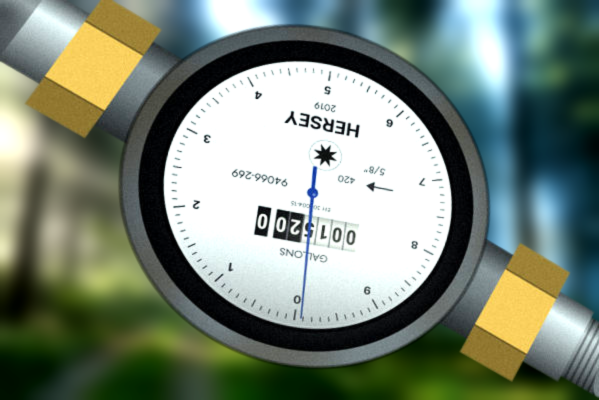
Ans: 15199.9 gal
